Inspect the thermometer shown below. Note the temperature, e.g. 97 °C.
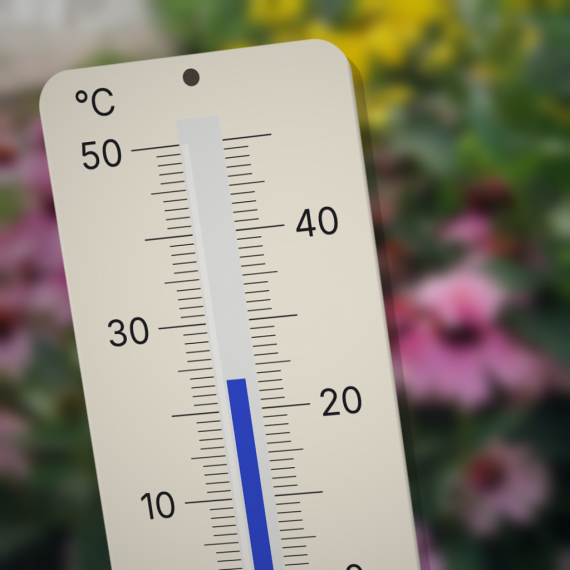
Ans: 23.5 °C
